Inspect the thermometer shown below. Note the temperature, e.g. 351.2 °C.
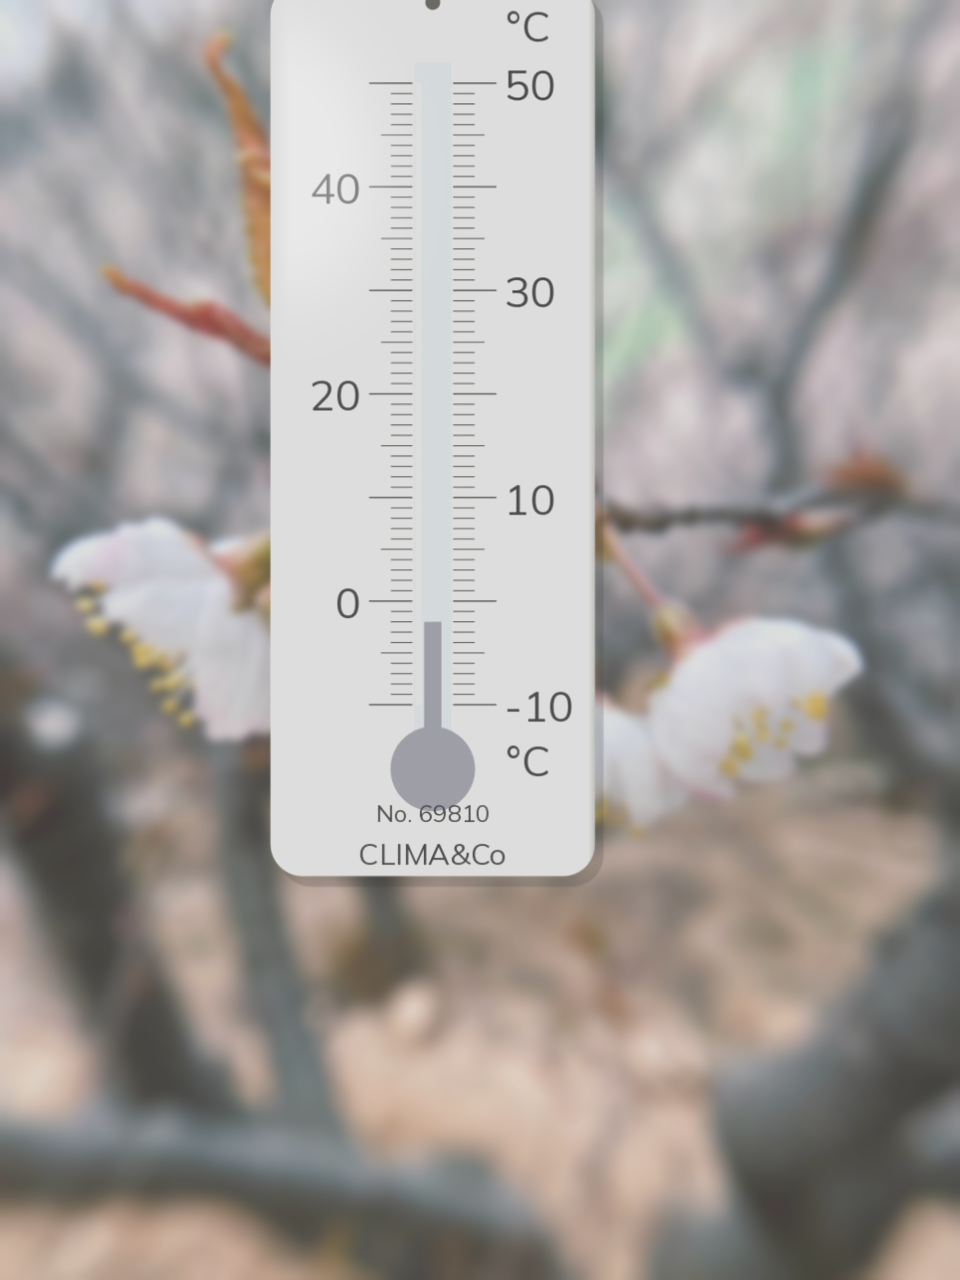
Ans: -2 °C
